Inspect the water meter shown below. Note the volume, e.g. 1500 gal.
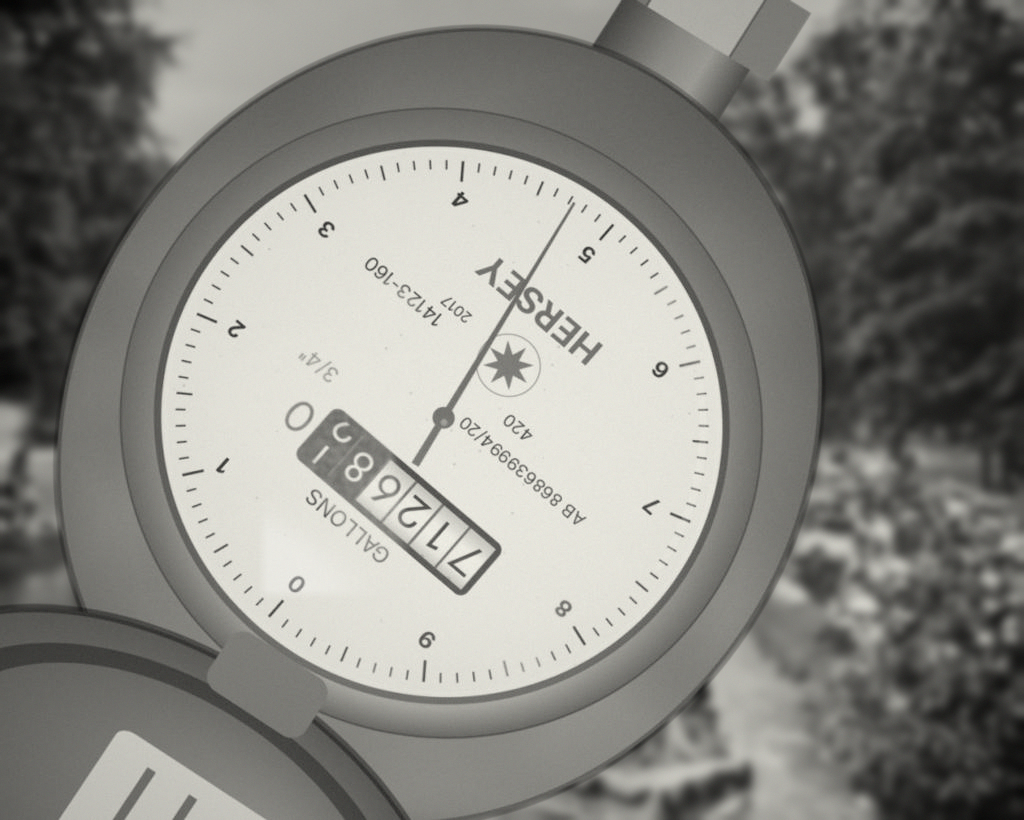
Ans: 7126814.7 gal
